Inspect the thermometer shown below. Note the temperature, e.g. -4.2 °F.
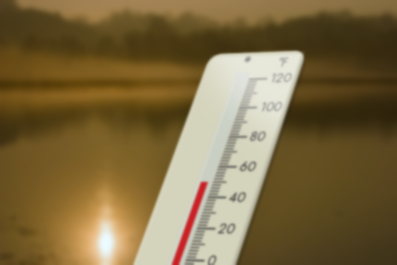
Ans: 50 °F
